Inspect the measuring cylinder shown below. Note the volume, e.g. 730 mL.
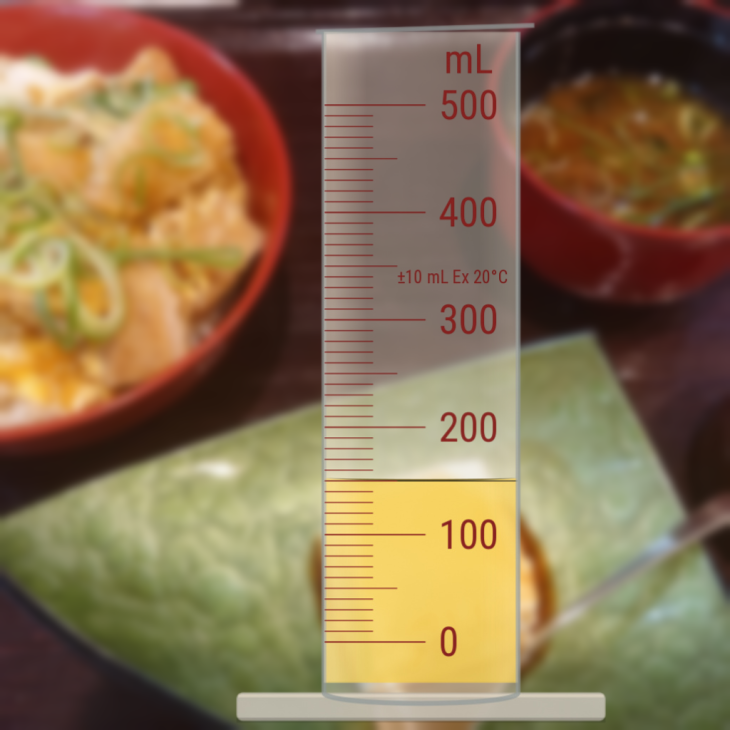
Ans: 150 mL
